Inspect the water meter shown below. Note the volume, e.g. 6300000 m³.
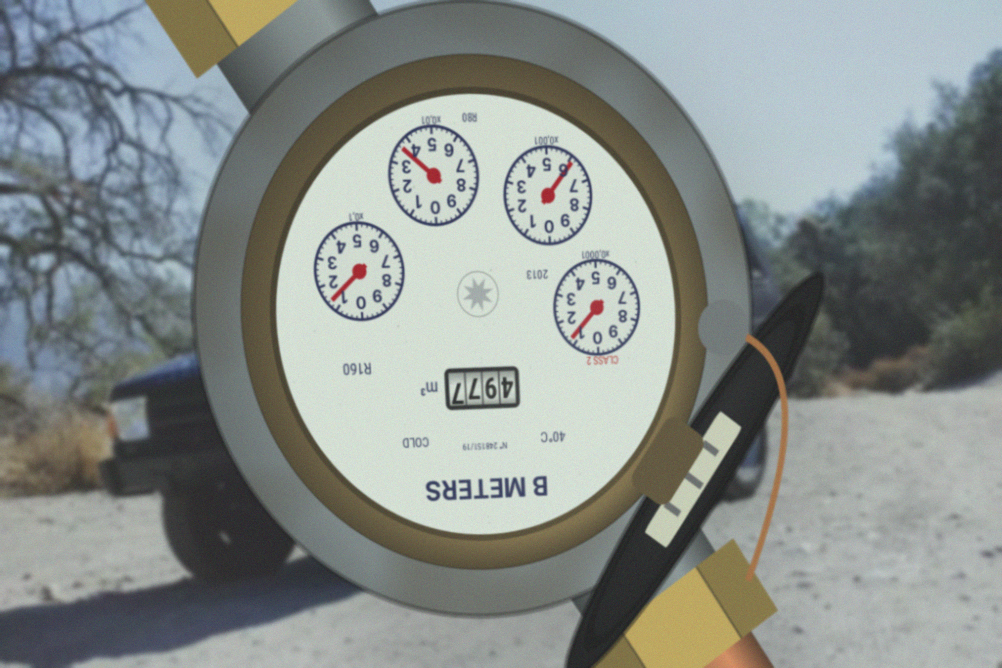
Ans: 4977.1361 m³
